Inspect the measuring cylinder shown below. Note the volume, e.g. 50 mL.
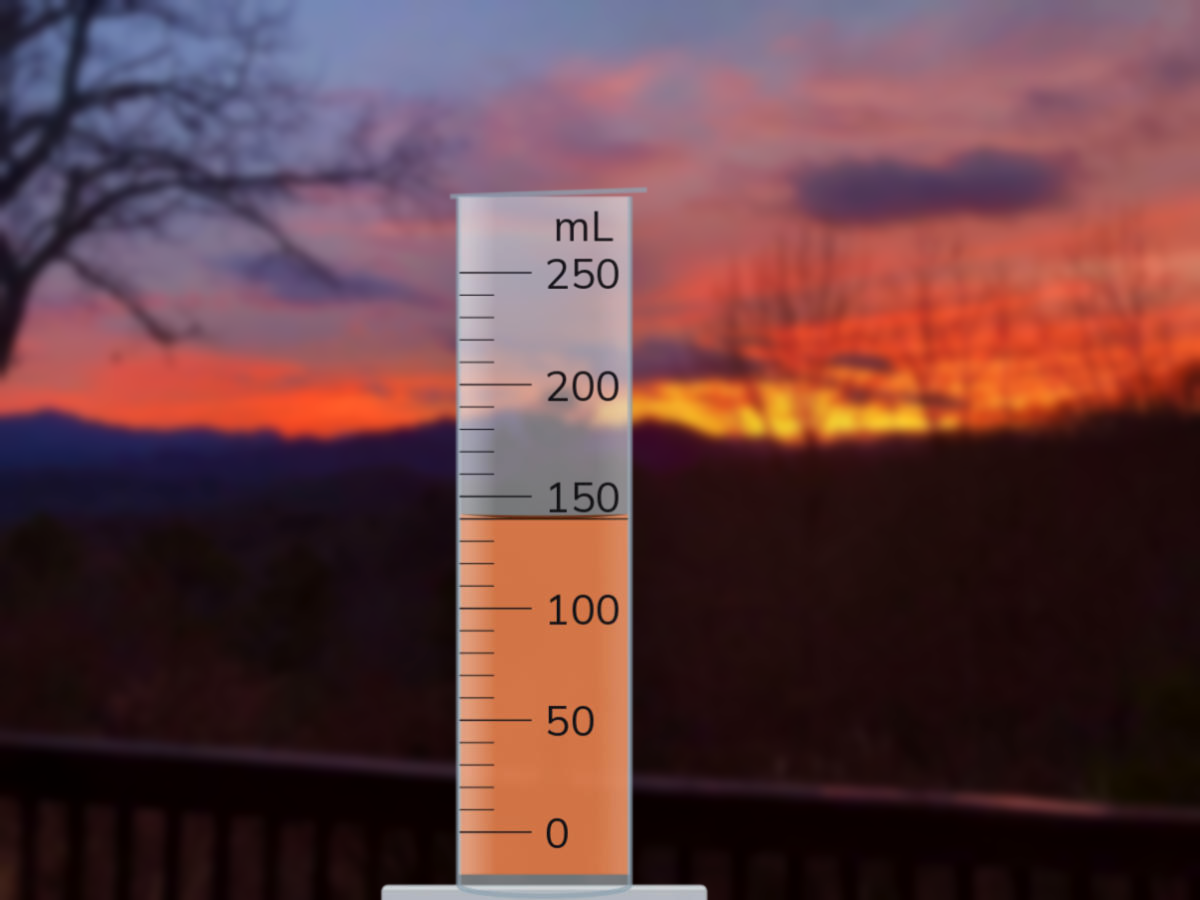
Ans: 140 mL
